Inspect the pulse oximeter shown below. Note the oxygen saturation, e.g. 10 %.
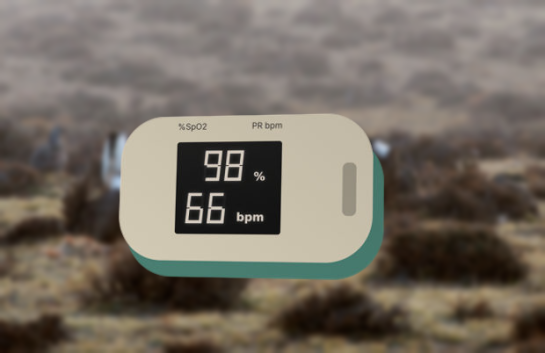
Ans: 98 %
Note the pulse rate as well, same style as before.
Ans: 66 bpm
